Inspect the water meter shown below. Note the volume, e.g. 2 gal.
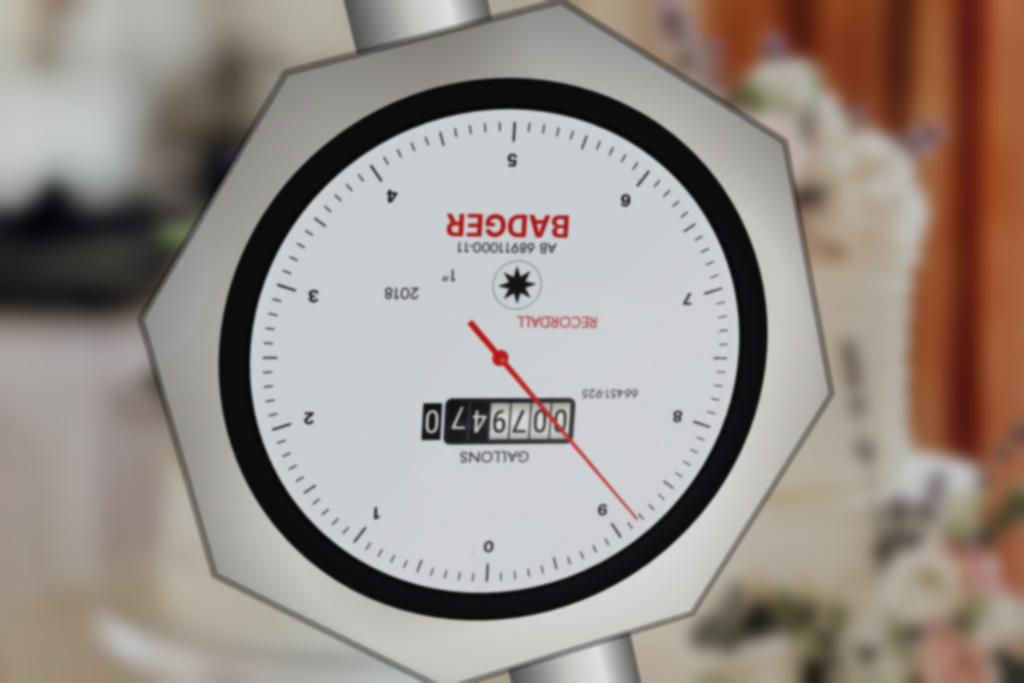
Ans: 79468.8 gal
